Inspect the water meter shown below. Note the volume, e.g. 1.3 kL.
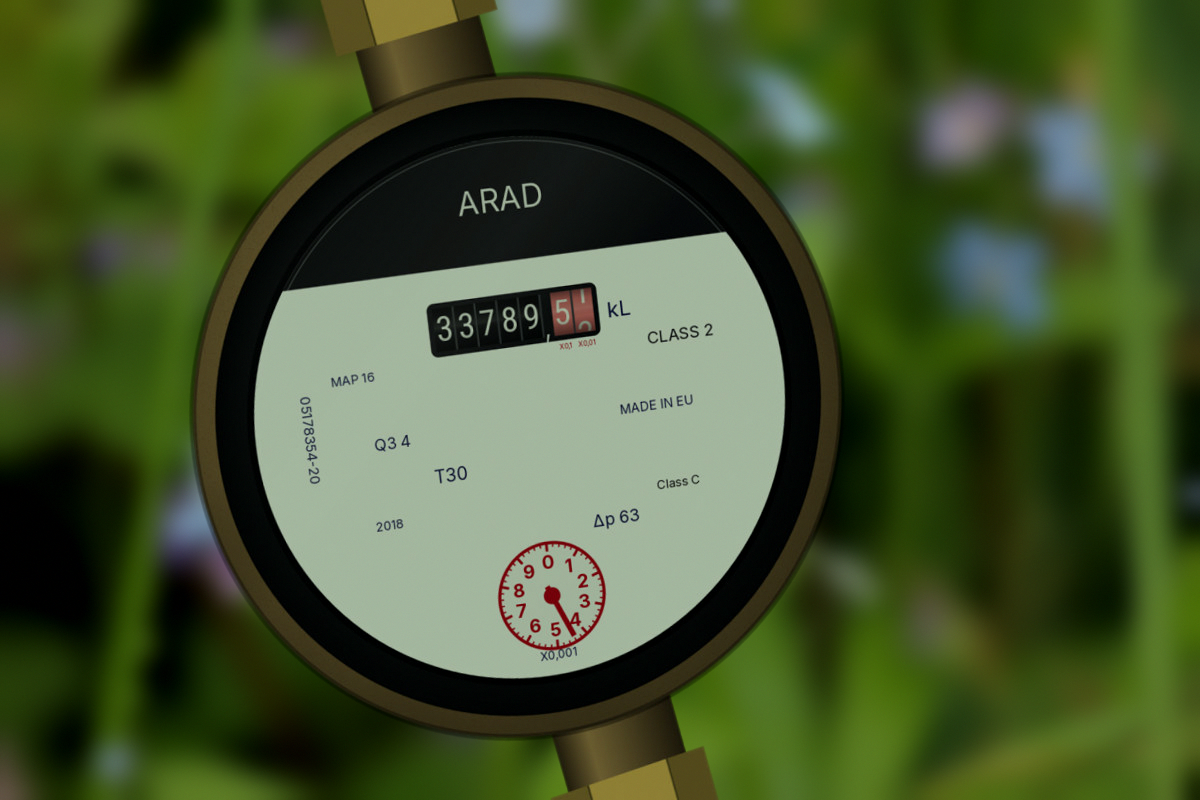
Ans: 33789.514 kL
